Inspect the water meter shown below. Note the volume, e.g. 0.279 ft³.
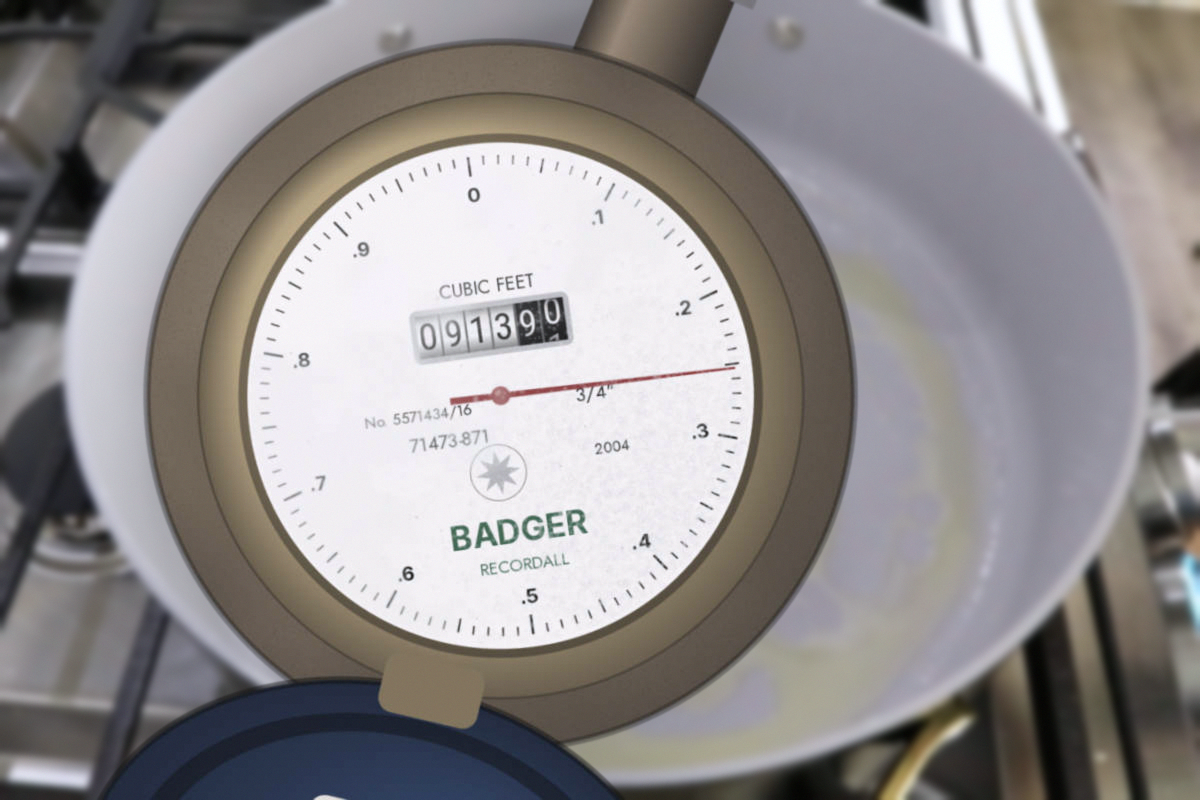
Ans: 91390.25 ft³
